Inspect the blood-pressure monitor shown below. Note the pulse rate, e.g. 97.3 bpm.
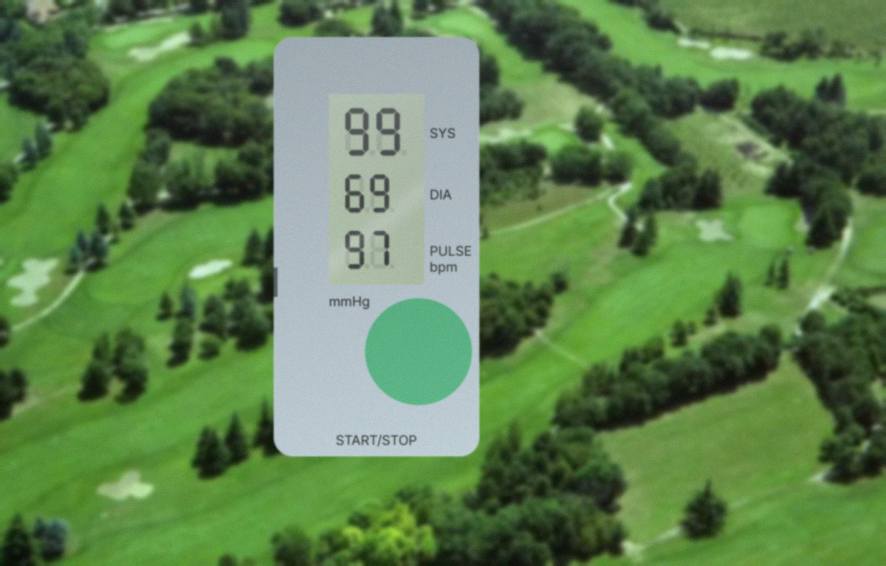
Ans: 97 bpm
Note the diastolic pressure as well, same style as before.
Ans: 69 mmHg
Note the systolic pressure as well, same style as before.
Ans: 99 mmHg
